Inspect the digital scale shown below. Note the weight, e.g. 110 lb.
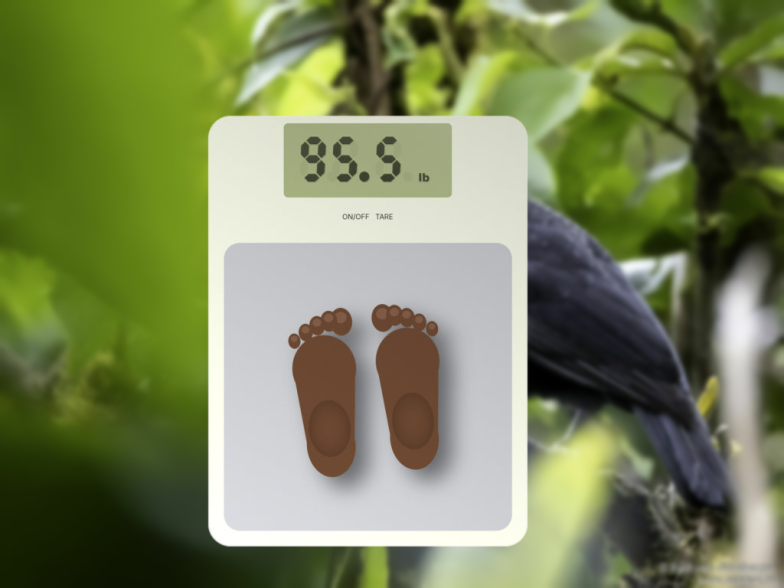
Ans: 95.5 lb
